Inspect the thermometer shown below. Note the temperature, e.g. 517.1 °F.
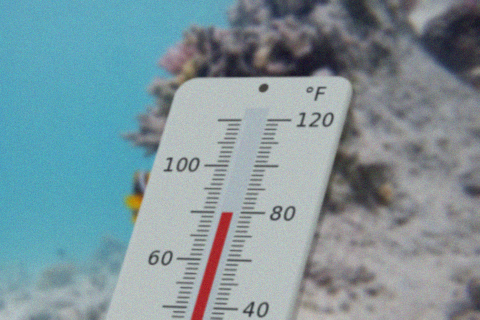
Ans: 80 °F
